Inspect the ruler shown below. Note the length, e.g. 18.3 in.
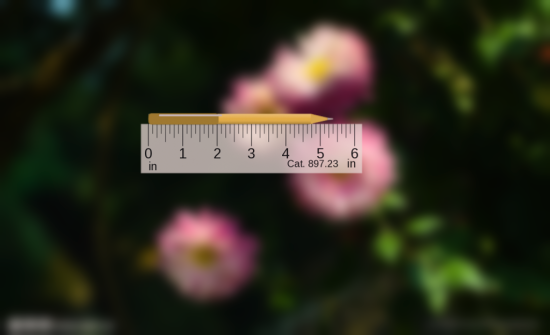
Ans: 5.375 in
